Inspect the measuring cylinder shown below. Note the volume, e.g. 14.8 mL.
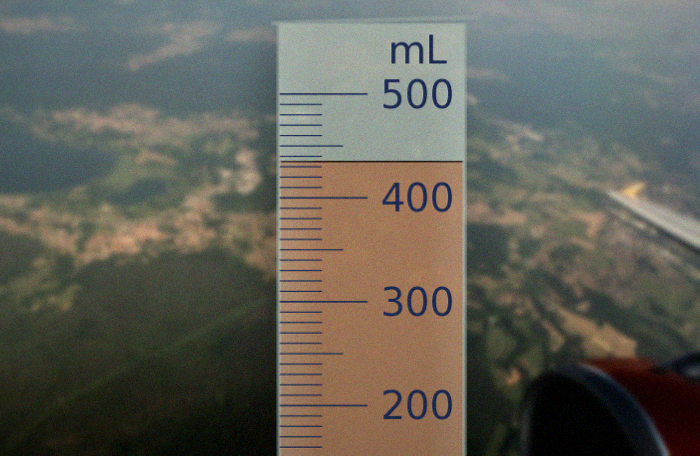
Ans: 435 mL
